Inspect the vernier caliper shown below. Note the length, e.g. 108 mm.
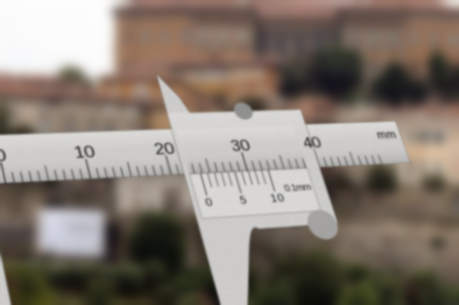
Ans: 23.8 mm
